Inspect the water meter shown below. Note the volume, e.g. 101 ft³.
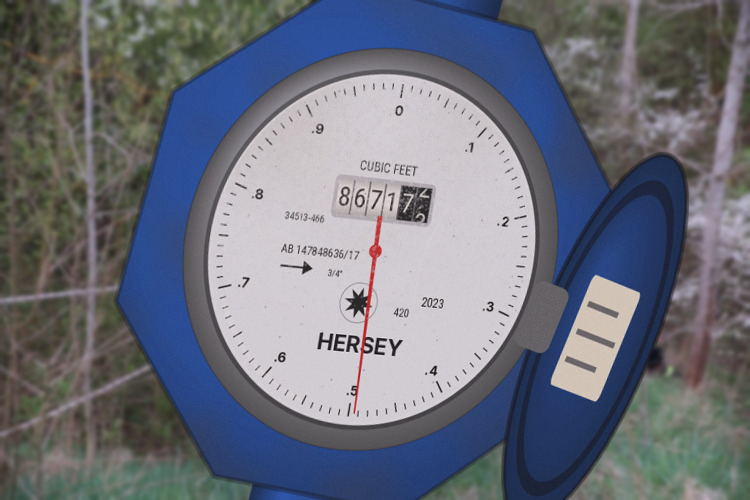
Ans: 867172.49 ft³
